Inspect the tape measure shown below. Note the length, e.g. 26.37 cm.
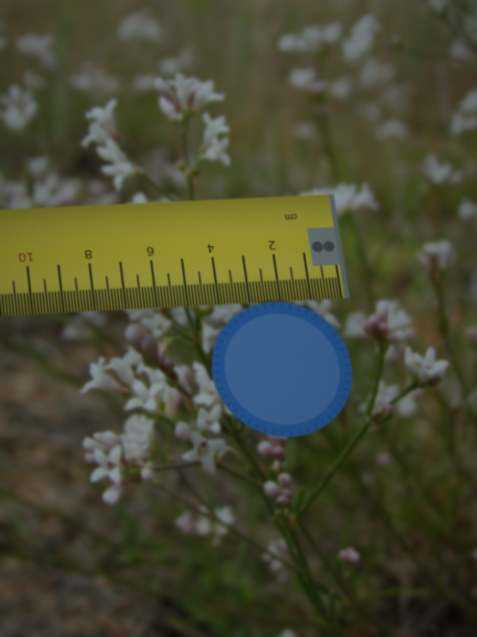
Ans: 4.5 cm
